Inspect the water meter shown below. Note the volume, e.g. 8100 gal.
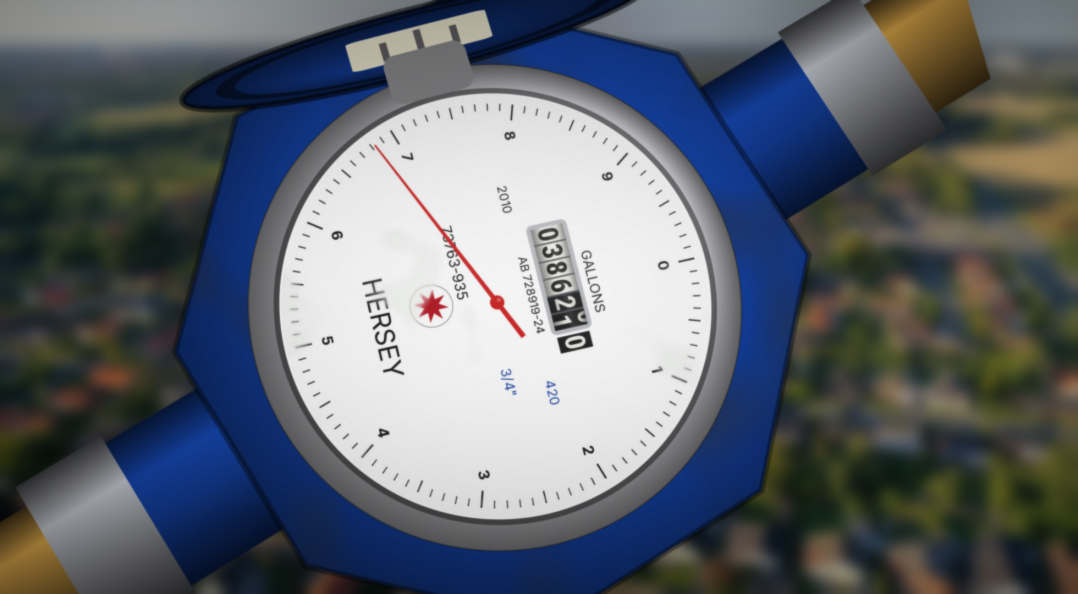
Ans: 386206.8 gal
